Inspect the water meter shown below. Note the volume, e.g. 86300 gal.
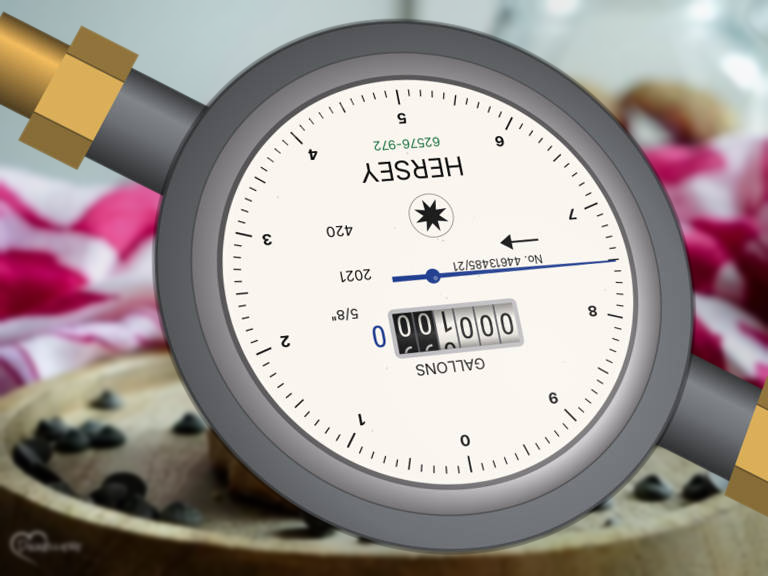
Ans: 997.5 gal
